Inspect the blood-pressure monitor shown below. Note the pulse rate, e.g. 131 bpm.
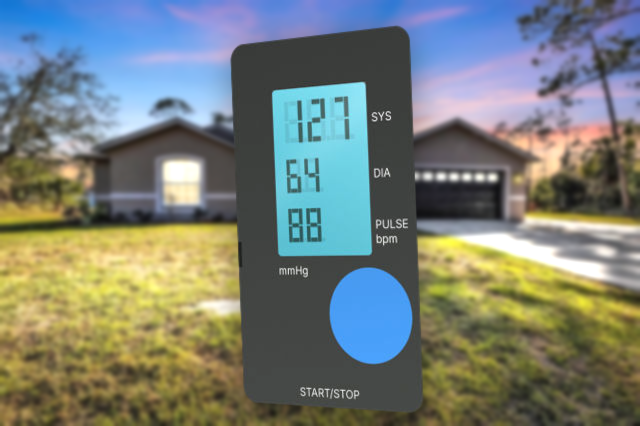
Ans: 88 bpm
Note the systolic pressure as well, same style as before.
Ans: 127 mmHg
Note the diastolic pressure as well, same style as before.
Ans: 64 mmHg
